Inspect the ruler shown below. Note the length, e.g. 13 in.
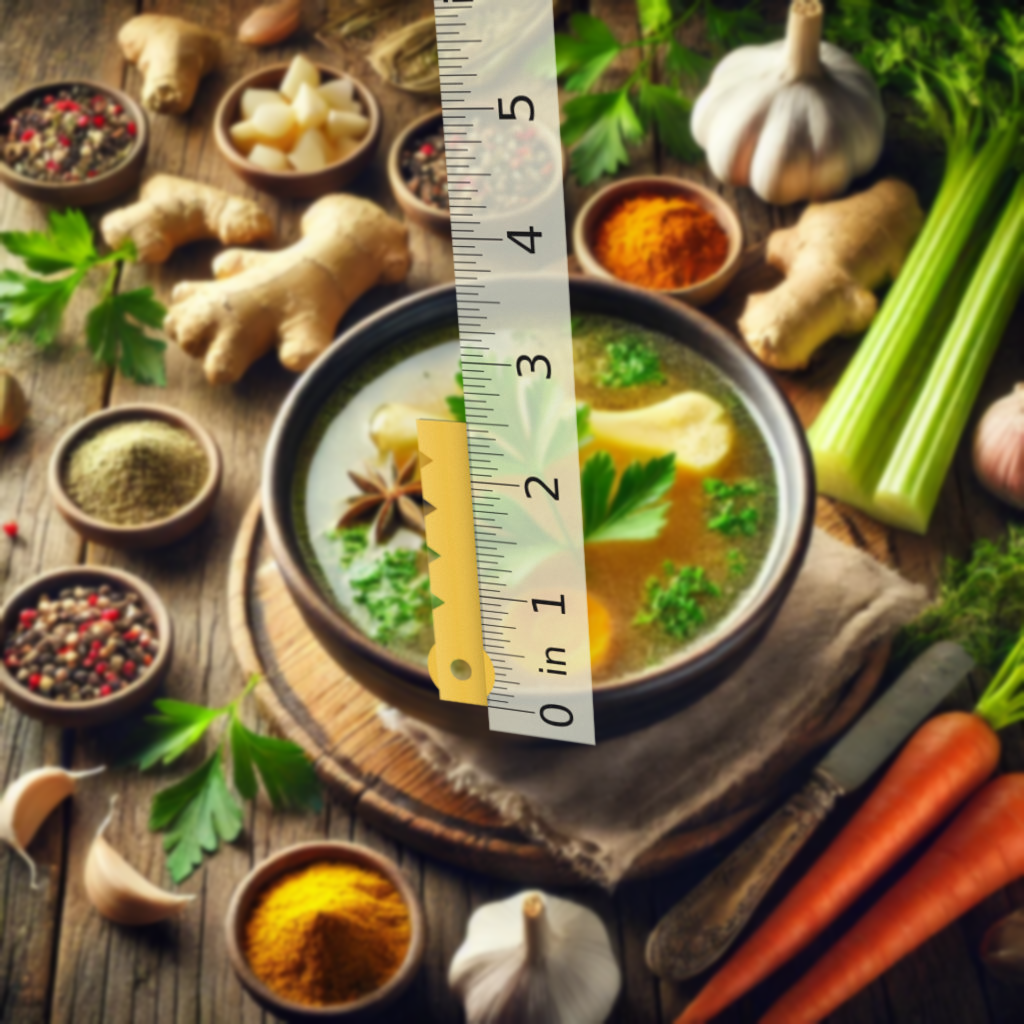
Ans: 2.5 in
